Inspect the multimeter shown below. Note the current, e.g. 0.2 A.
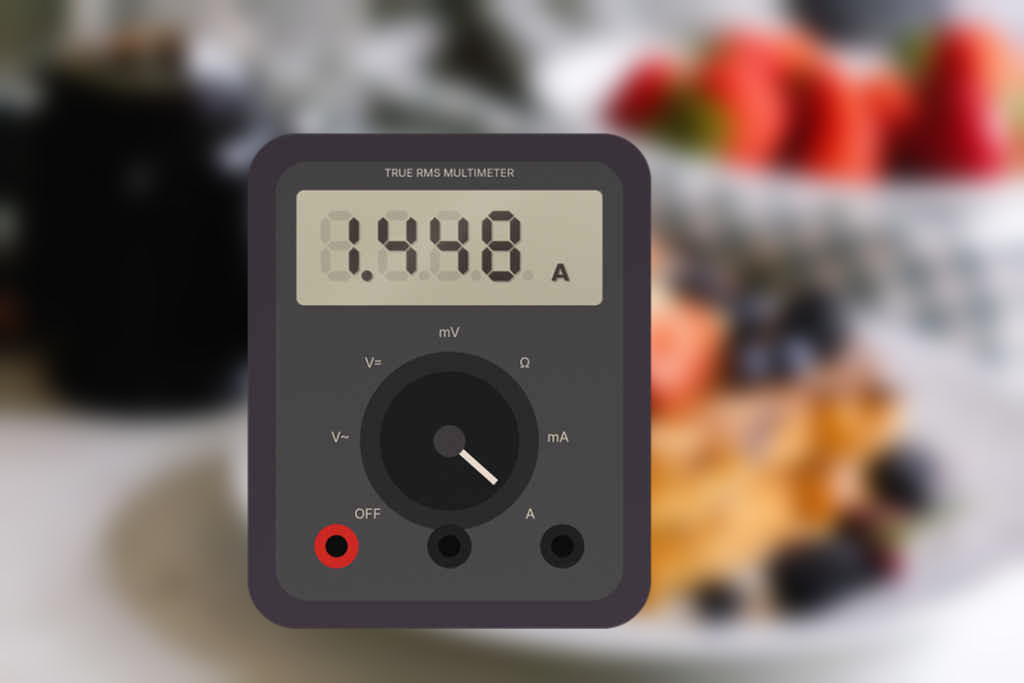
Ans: 1.448 A
